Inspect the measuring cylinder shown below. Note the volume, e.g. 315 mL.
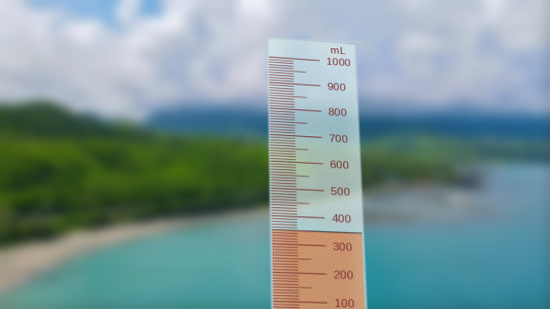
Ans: 350 mL
